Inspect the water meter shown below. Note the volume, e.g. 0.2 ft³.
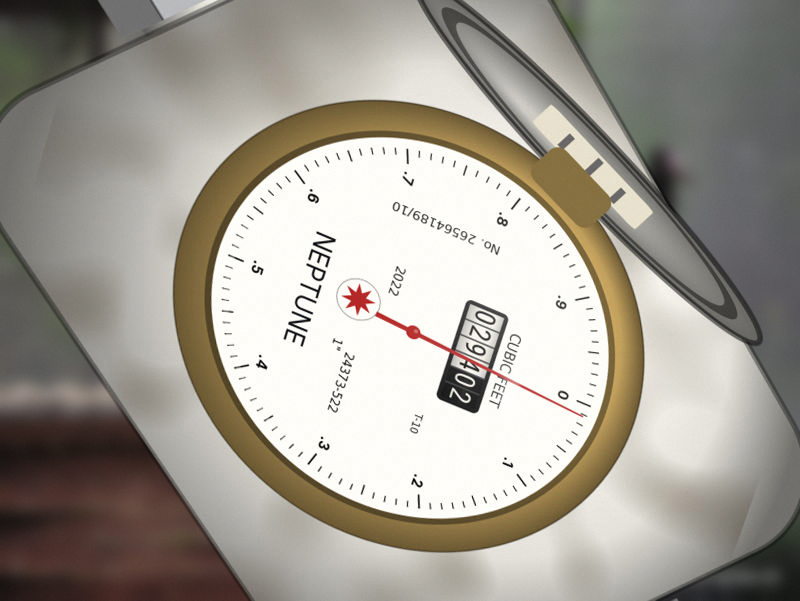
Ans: 29402.01 ft³
